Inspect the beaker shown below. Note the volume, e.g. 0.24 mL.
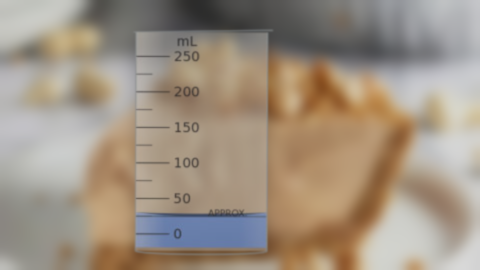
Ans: 25 mL
